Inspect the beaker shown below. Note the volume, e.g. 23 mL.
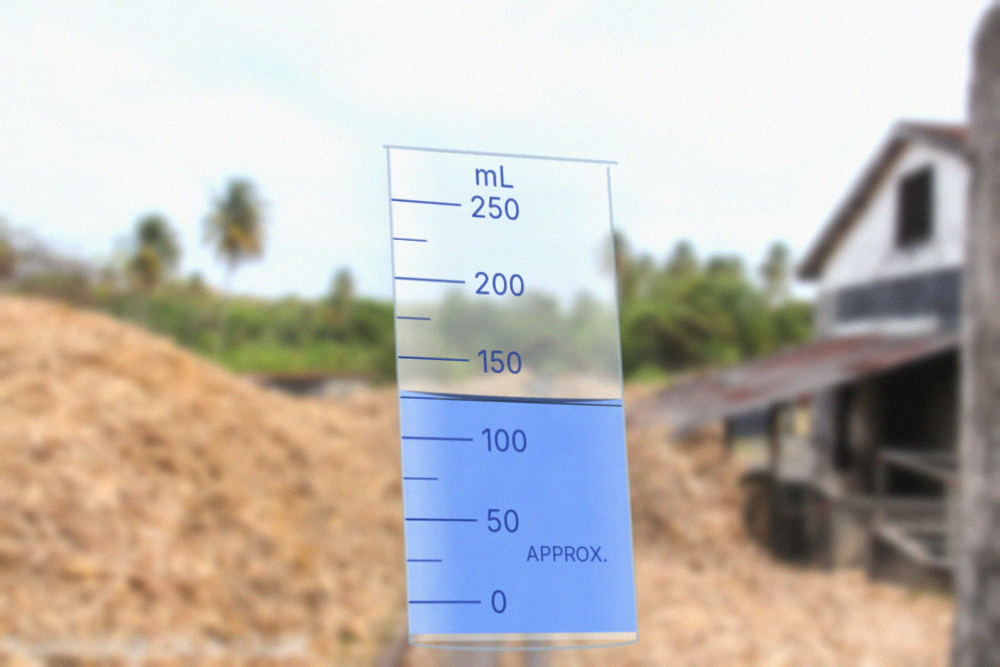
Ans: 125 mL
